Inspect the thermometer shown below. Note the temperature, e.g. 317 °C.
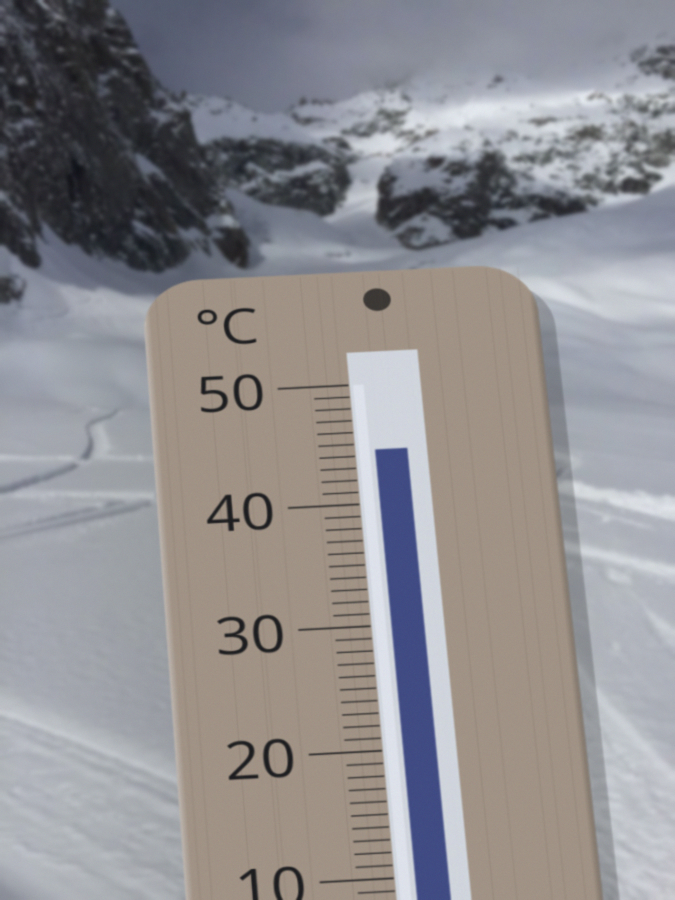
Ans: 44.5 °C
